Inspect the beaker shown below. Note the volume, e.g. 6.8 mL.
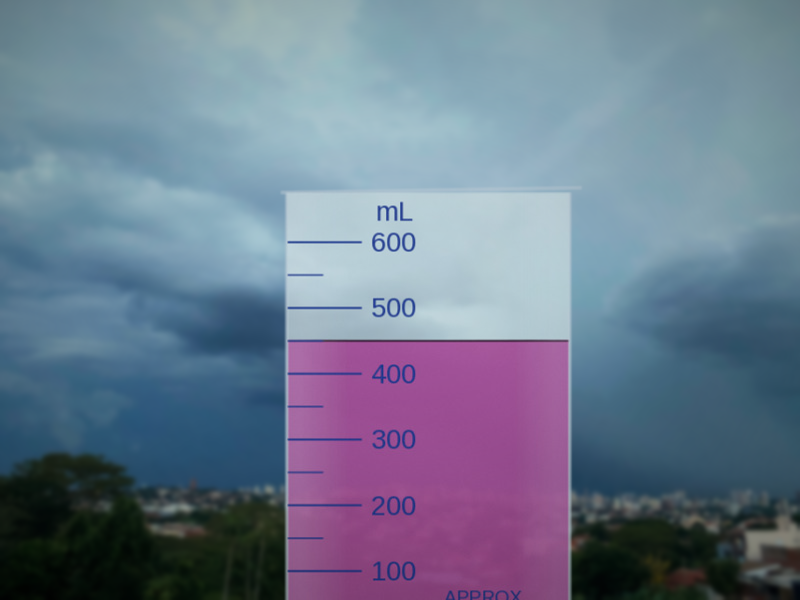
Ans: 450 mL
